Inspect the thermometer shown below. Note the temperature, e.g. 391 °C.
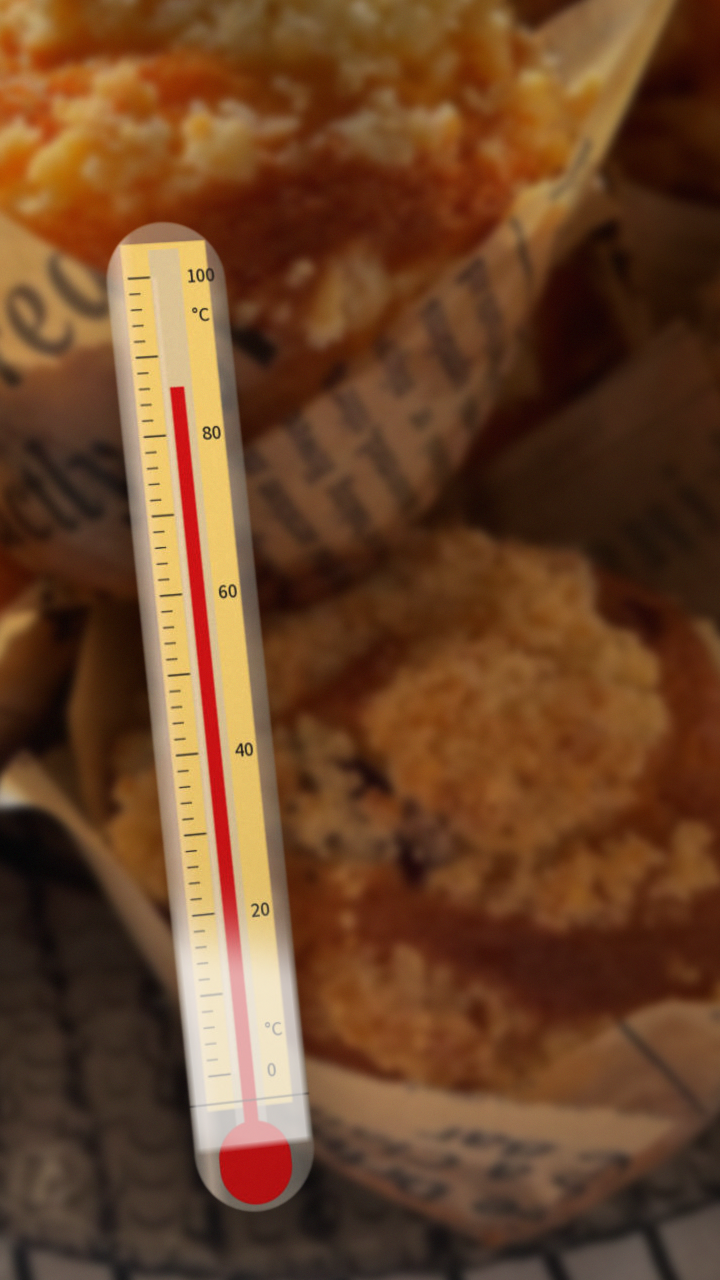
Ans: 86 °C
